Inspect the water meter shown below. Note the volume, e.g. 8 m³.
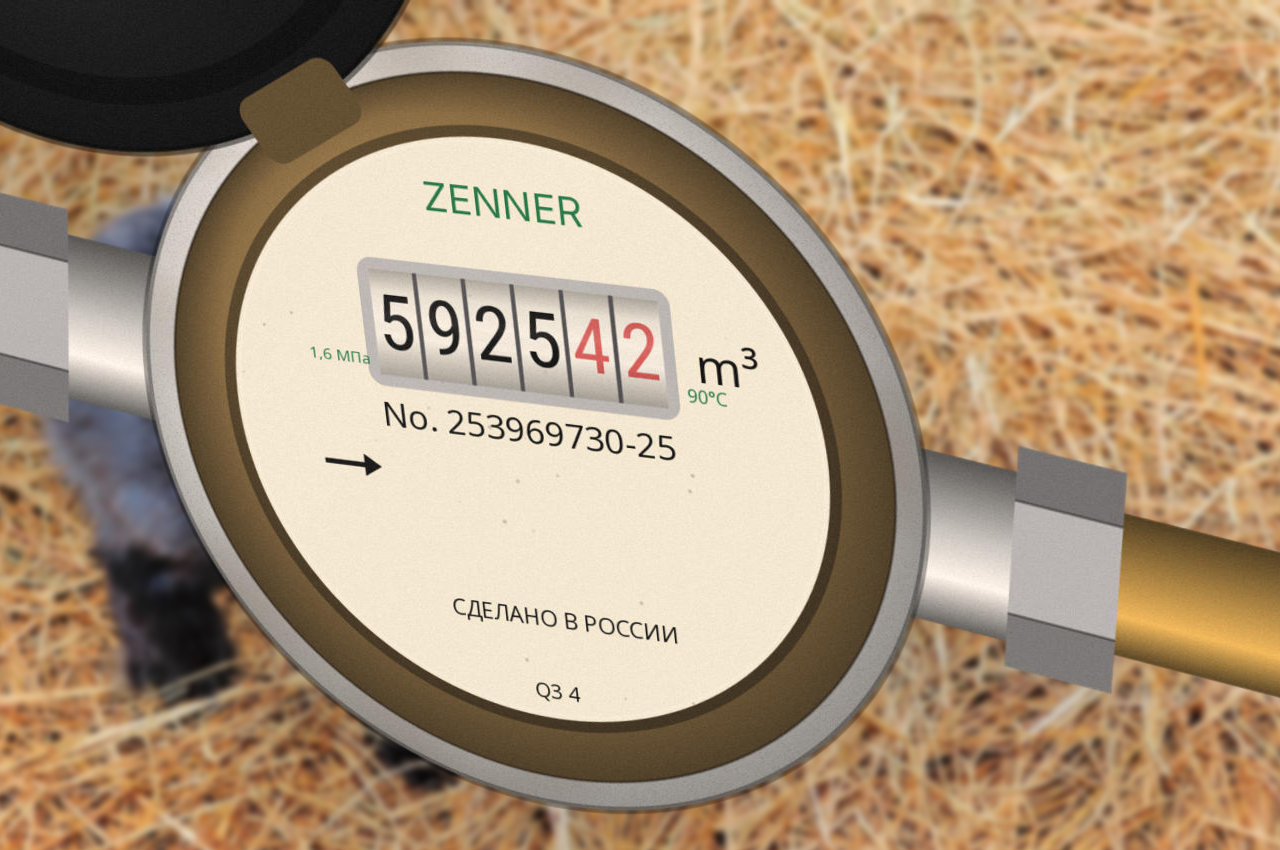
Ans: 5925.42 m³
